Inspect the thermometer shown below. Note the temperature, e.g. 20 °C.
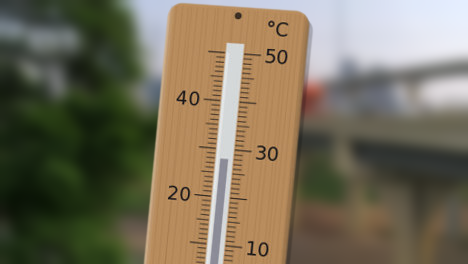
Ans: 28 °C
